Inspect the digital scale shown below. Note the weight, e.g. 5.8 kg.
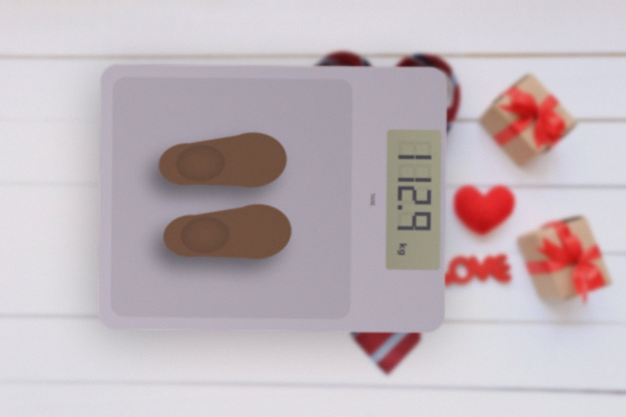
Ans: 112.9 kg
